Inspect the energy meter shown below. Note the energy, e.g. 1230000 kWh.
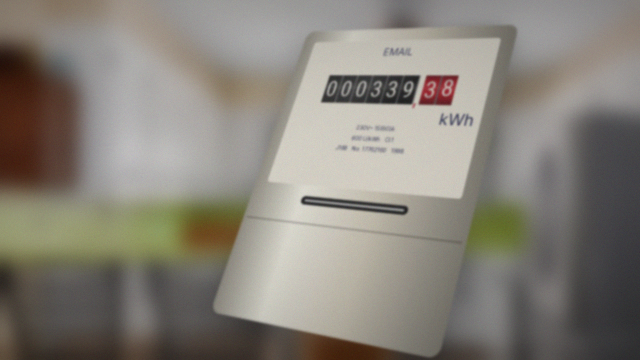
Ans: 339.38 kWh
